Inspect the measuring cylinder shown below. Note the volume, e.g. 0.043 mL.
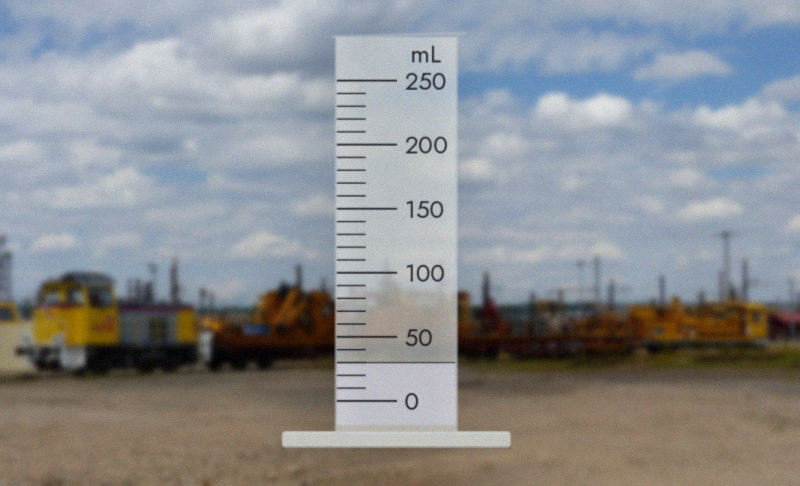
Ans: 30 mL
